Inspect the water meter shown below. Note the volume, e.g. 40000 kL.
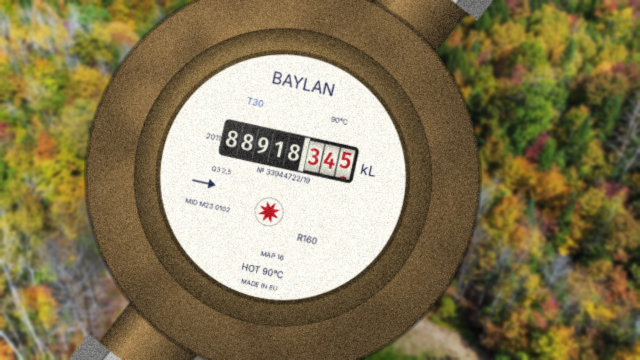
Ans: 88918.345 kL
